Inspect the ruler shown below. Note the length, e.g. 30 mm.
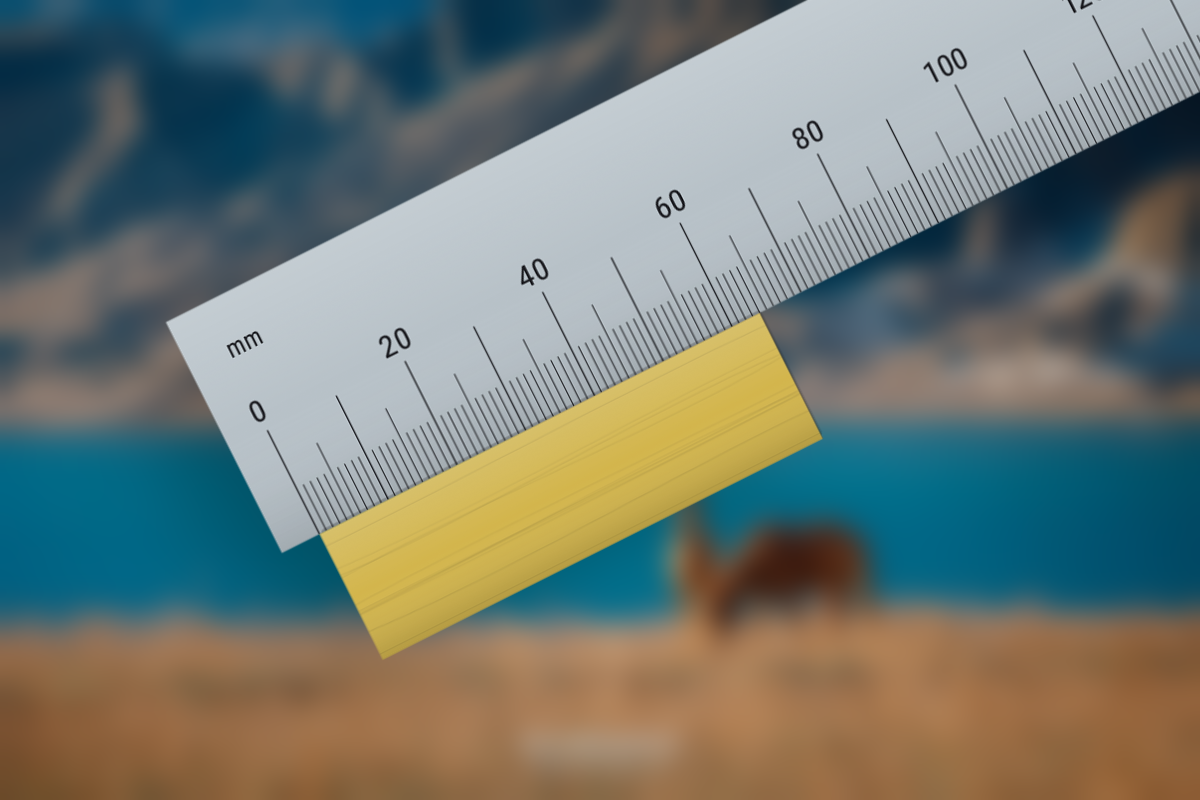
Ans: 64 mm
